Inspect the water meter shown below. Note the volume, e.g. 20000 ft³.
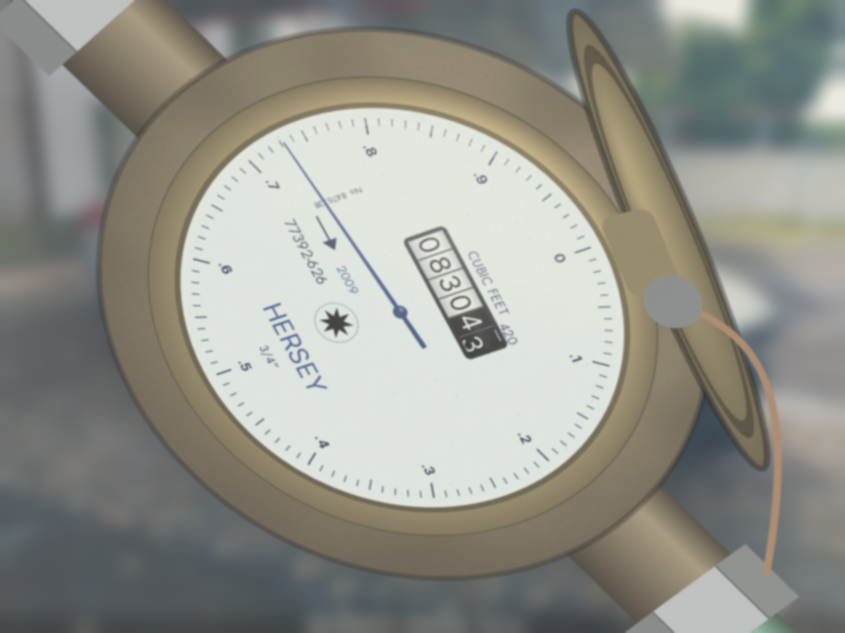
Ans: 83042.73 ft³
